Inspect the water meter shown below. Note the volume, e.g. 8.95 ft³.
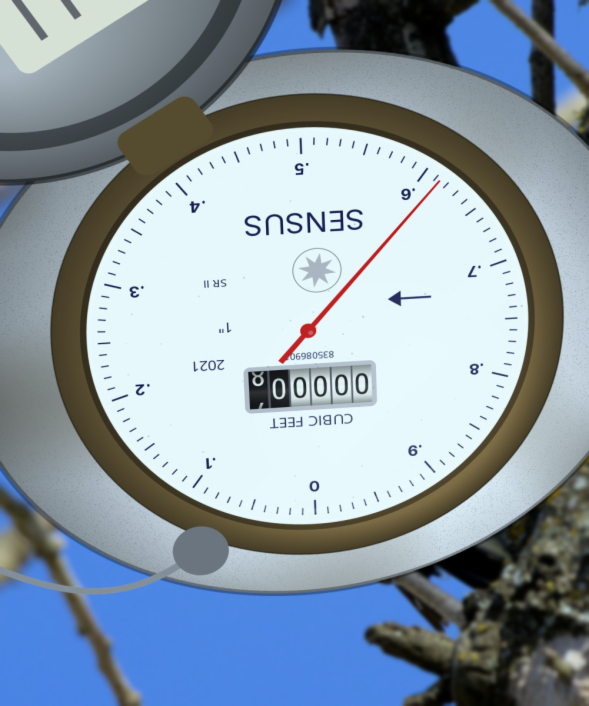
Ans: 7.61 ft³
